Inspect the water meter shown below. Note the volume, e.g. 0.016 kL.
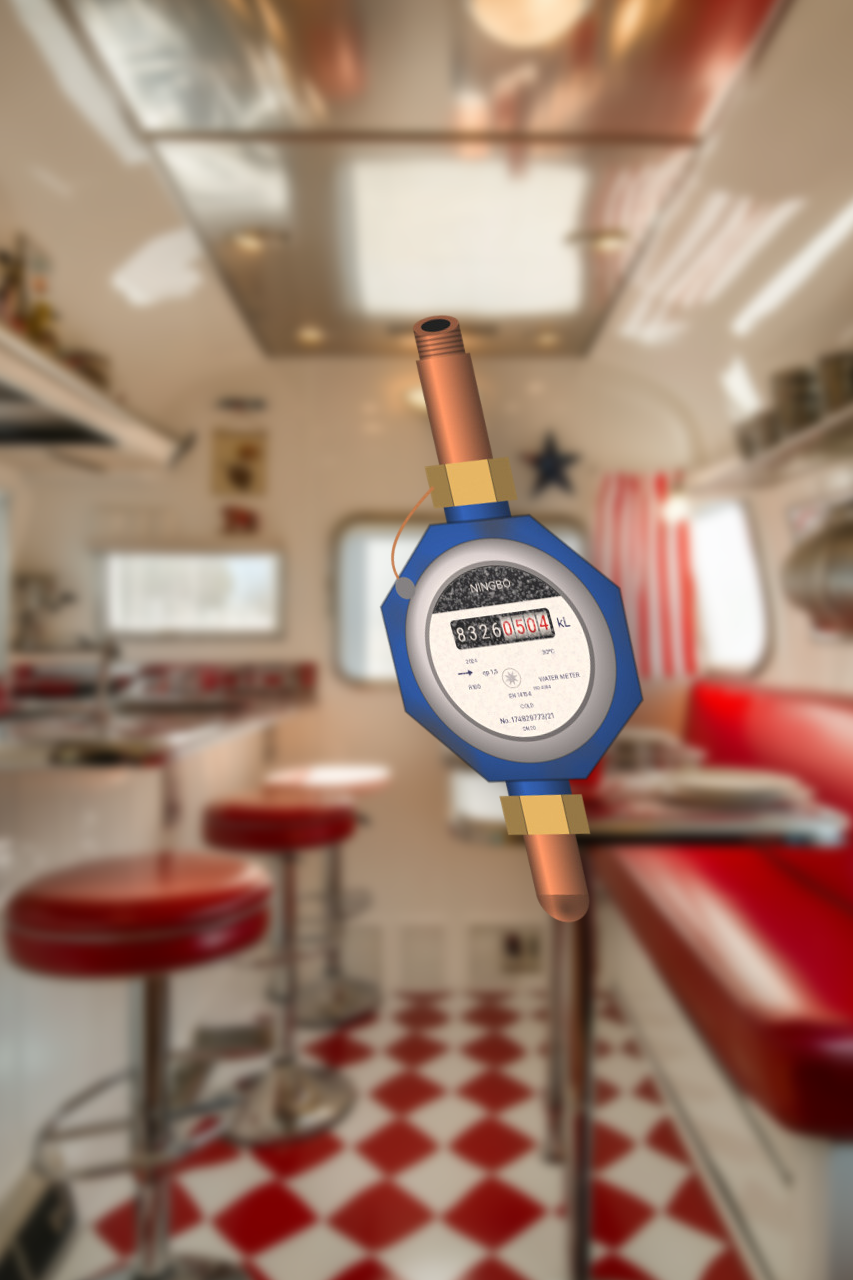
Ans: 8326.0504 kL
